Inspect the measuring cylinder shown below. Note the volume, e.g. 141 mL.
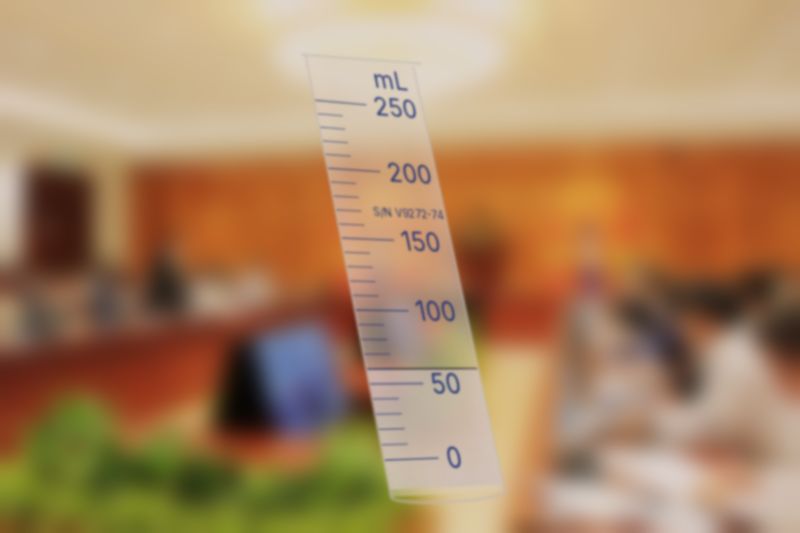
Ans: 60 mL
